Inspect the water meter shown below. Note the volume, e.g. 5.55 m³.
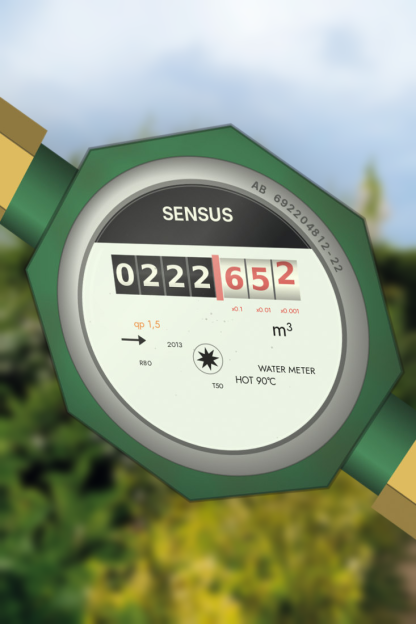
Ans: 222.652 m³
